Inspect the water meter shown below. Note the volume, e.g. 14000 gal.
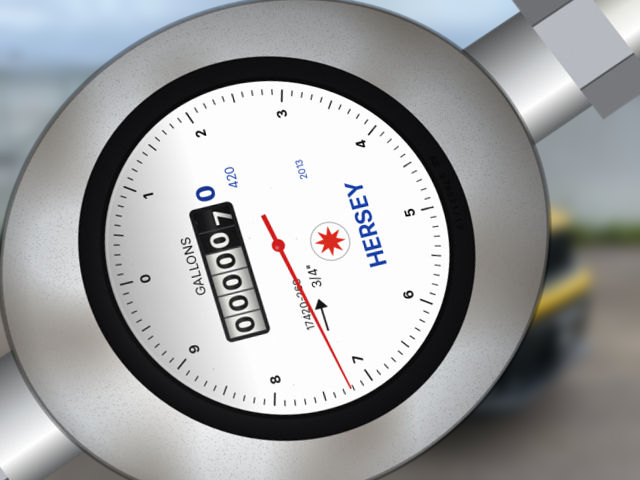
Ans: 67.2 gal
